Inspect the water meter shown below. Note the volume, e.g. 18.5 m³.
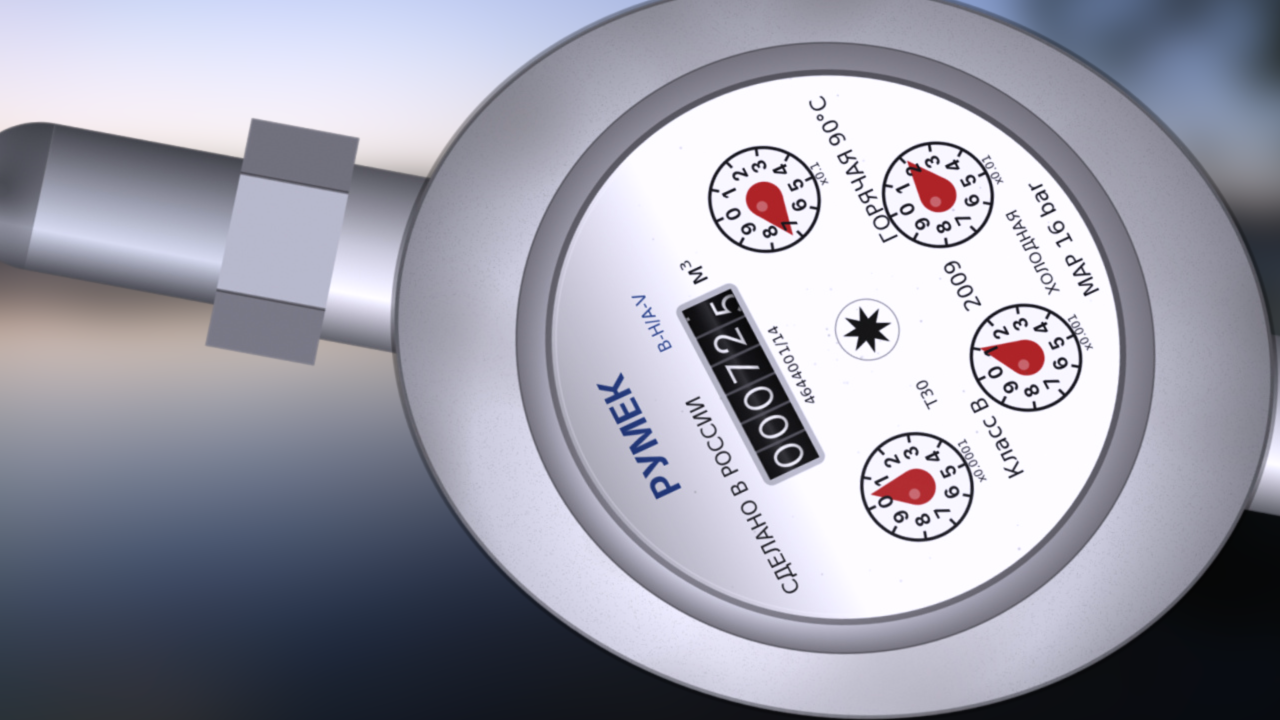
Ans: 724.7210 m³
